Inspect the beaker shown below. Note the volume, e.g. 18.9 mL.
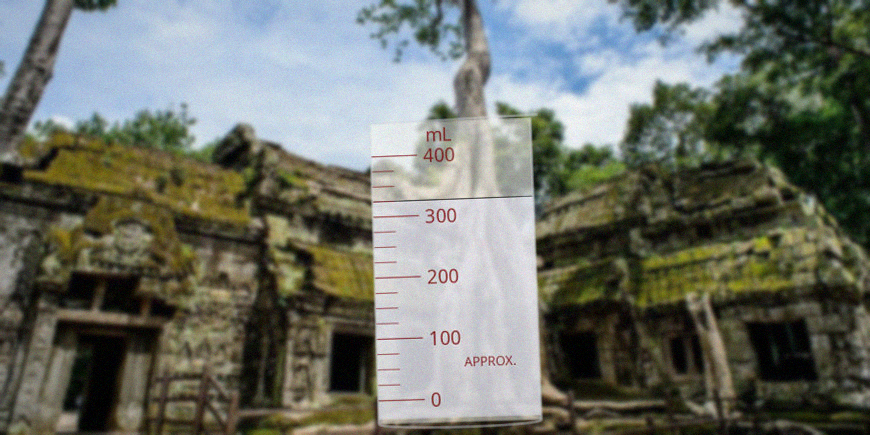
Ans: 325 mL
